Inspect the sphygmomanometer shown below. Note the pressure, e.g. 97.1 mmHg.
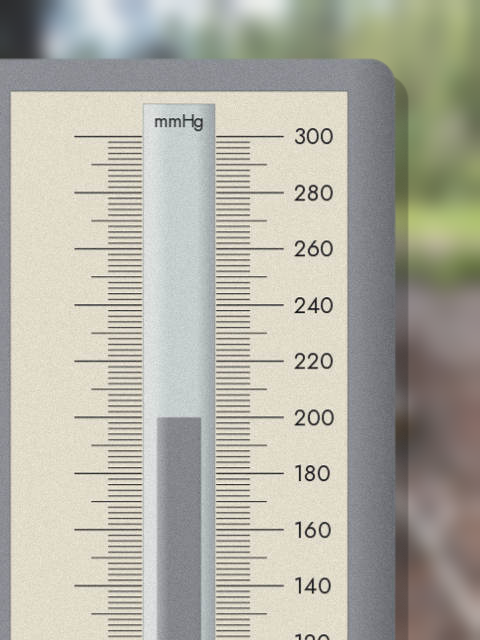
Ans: 200 mmHg
